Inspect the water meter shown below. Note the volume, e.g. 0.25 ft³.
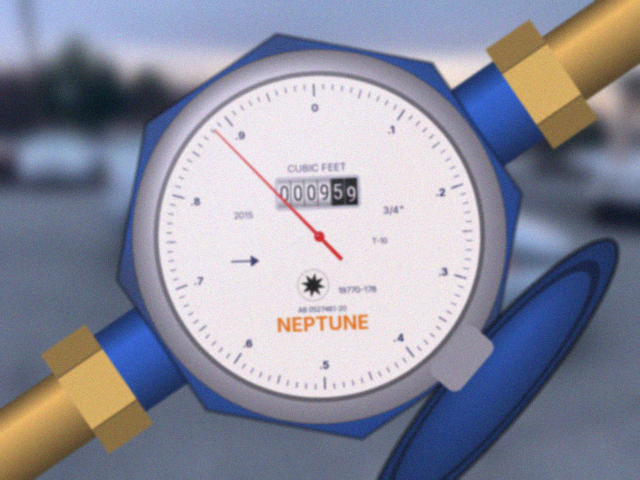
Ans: 958.88 ft³
